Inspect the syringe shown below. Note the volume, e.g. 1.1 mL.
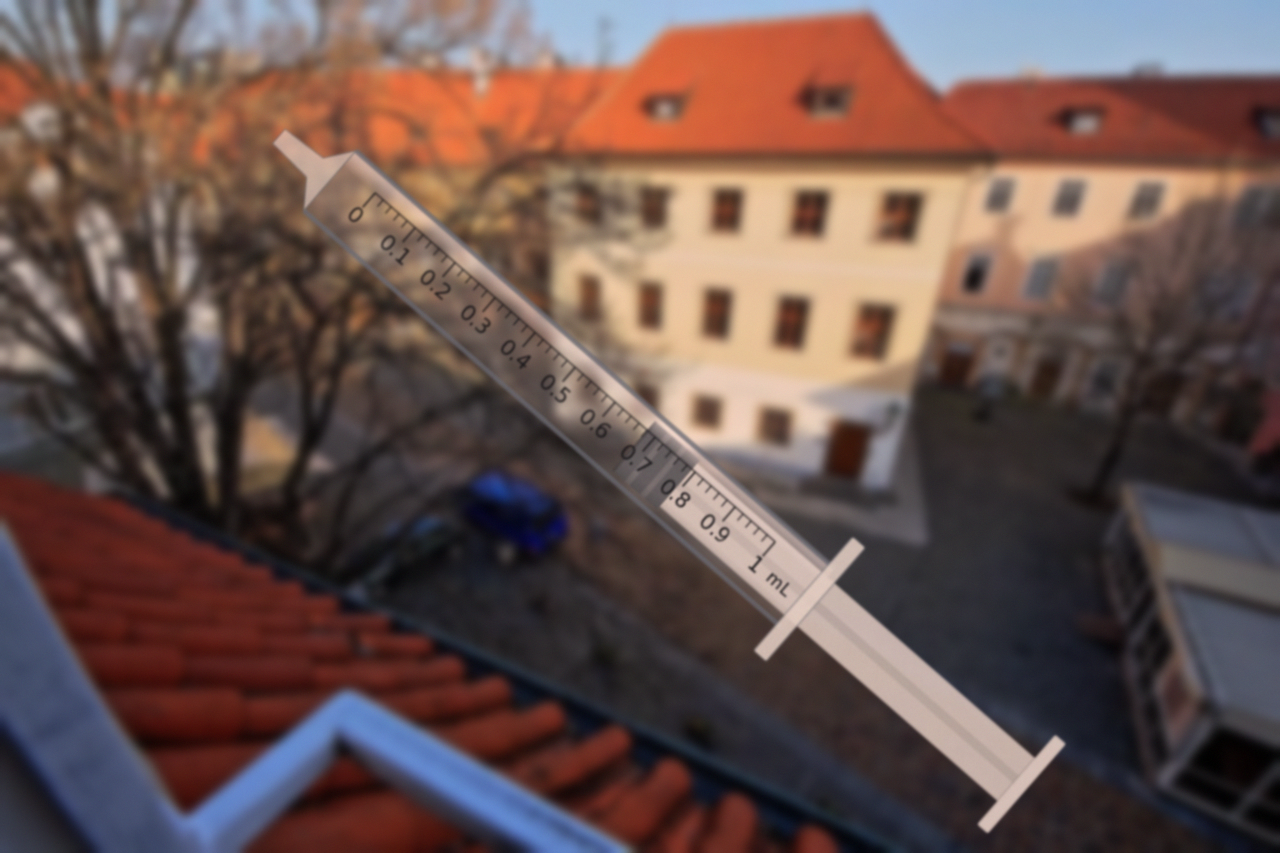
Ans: 0.68 mL
